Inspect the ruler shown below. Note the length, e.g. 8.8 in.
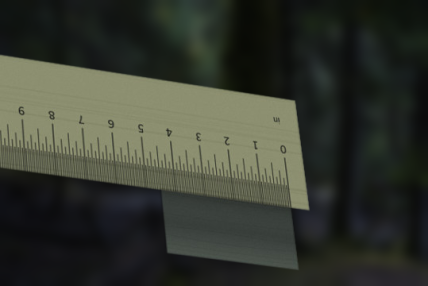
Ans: 4.5 in
